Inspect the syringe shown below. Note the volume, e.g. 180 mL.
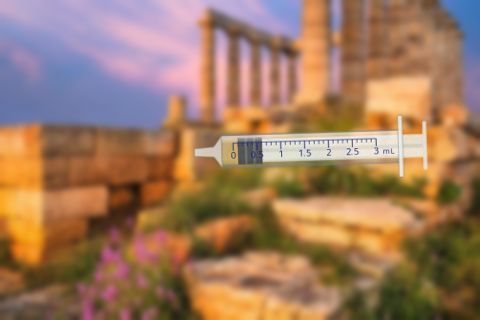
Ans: 0.1 mL
